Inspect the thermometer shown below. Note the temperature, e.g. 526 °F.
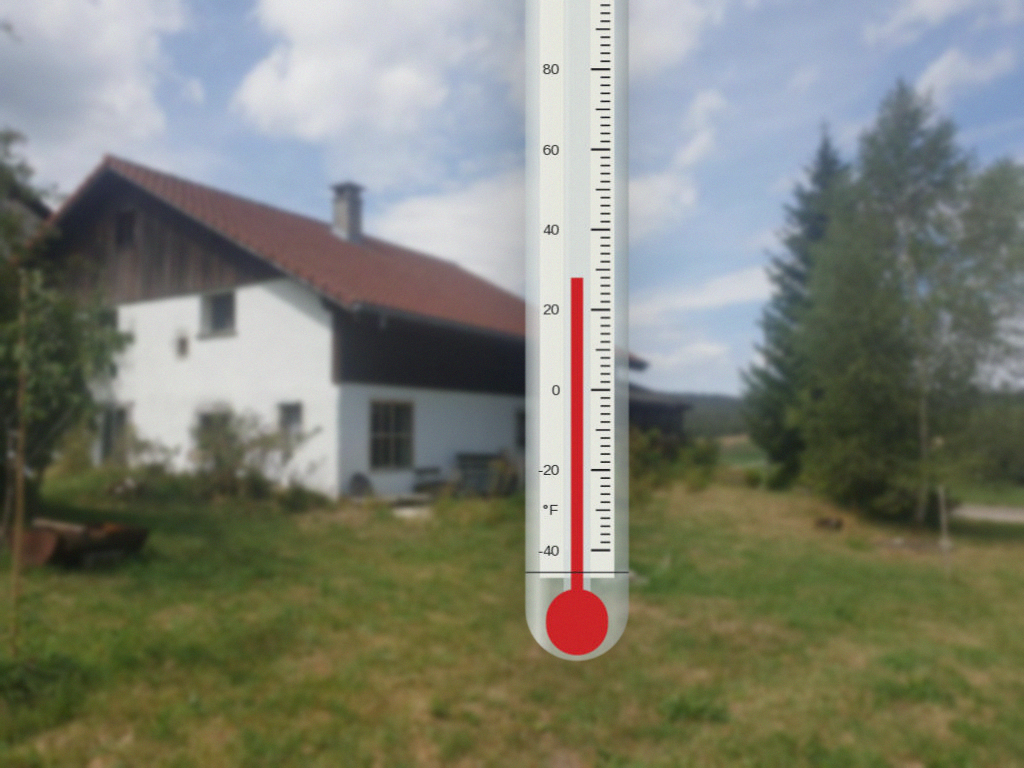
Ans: 28 °F
